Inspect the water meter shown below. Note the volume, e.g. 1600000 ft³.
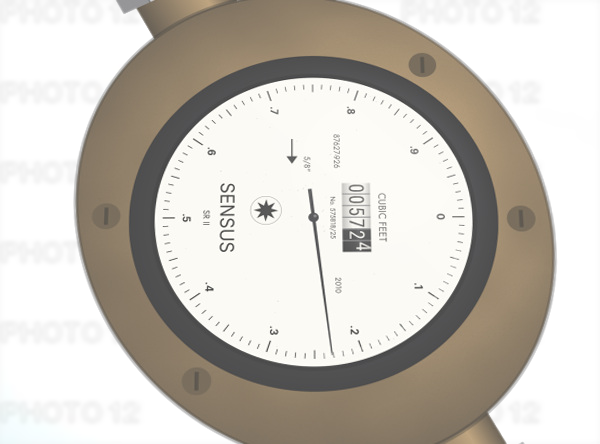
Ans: 5724.23 ft³
